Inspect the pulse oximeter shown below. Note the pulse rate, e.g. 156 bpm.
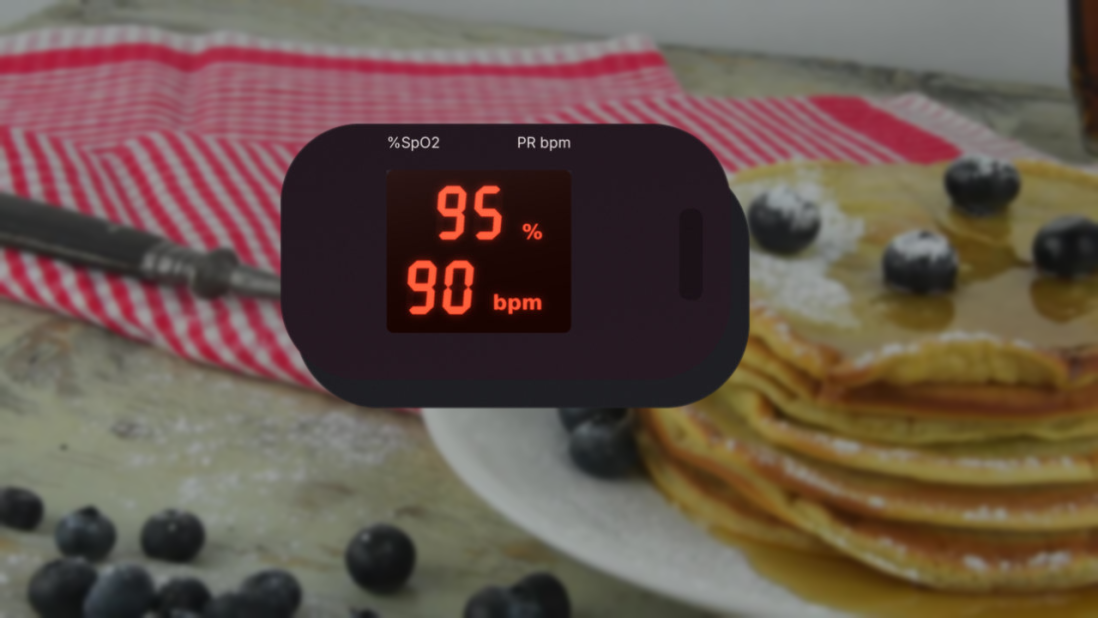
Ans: 90 bpm
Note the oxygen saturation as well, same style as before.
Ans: 95 %
